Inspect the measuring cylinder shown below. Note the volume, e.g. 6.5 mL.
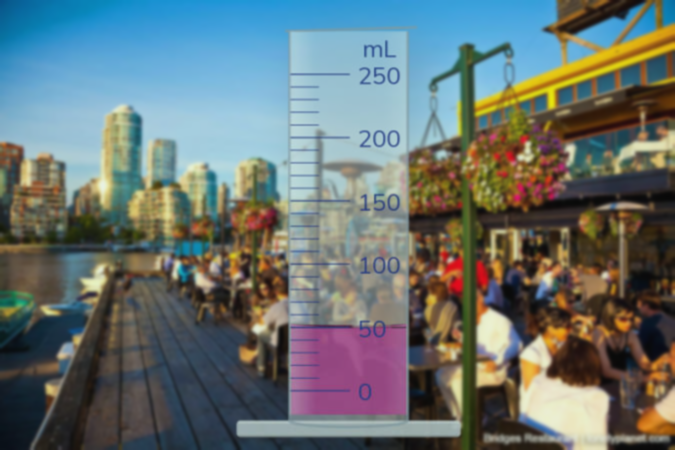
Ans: 50 mL
